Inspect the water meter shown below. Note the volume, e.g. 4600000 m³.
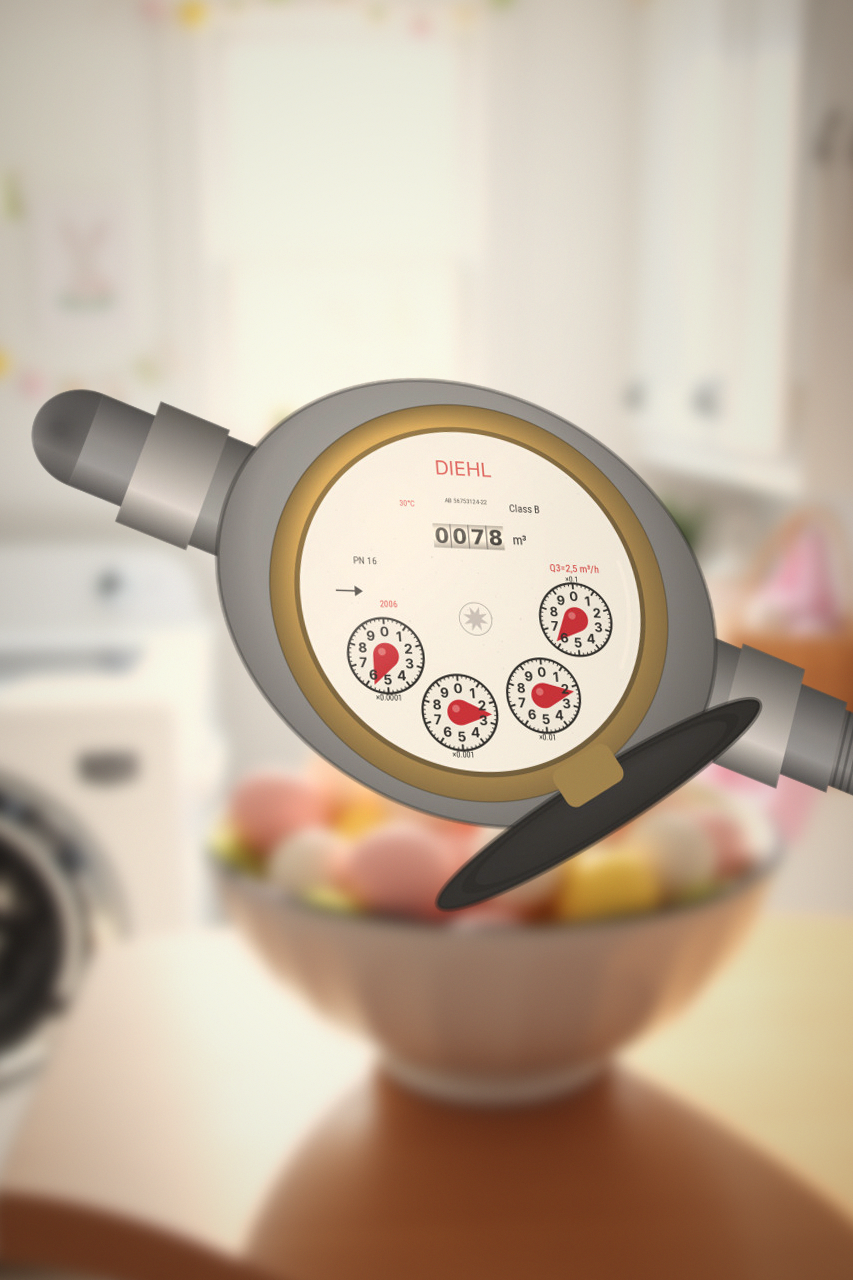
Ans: 78.6225 m³
